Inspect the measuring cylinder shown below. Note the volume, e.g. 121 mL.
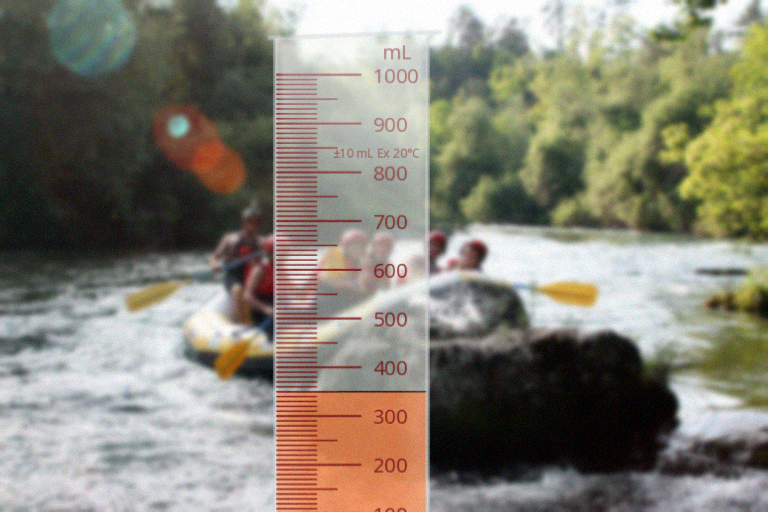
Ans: 350 mL
